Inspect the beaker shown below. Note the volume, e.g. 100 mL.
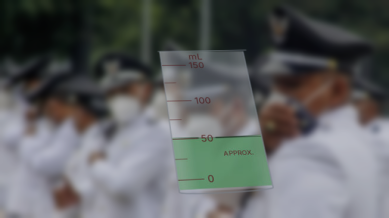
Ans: 50 mL
